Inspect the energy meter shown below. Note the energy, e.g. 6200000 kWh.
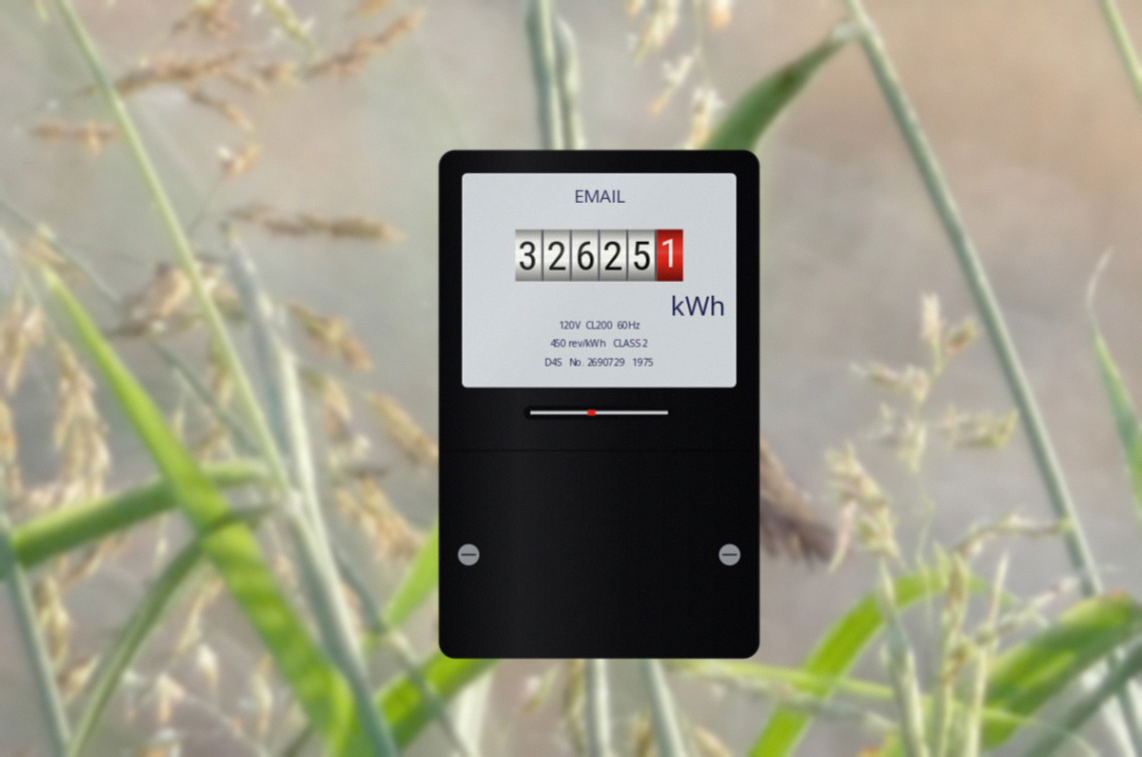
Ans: 32625.1 kWh
